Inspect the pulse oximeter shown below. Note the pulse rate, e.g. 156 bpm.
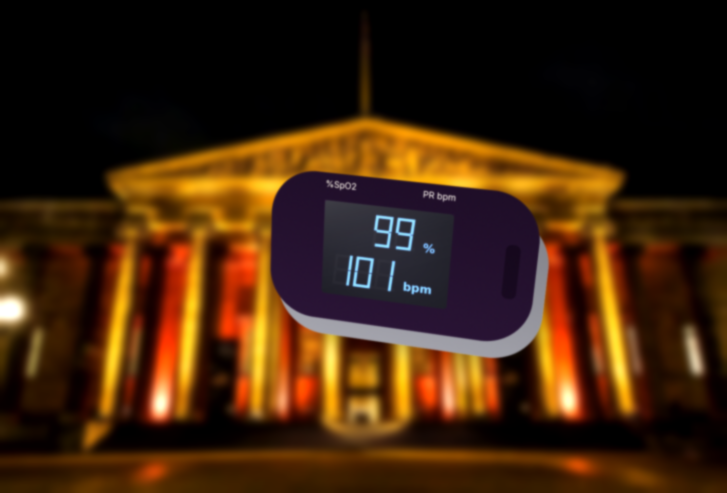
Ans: 101 bpm
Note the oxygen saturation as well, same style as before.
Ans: 99 %
